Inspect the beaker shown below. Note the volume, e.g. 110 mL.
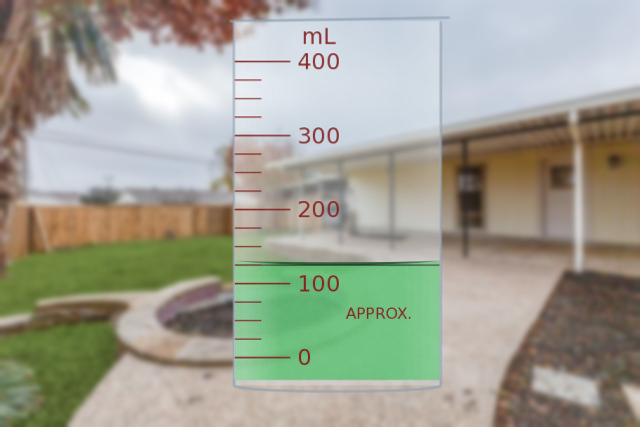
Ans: 125 mL
